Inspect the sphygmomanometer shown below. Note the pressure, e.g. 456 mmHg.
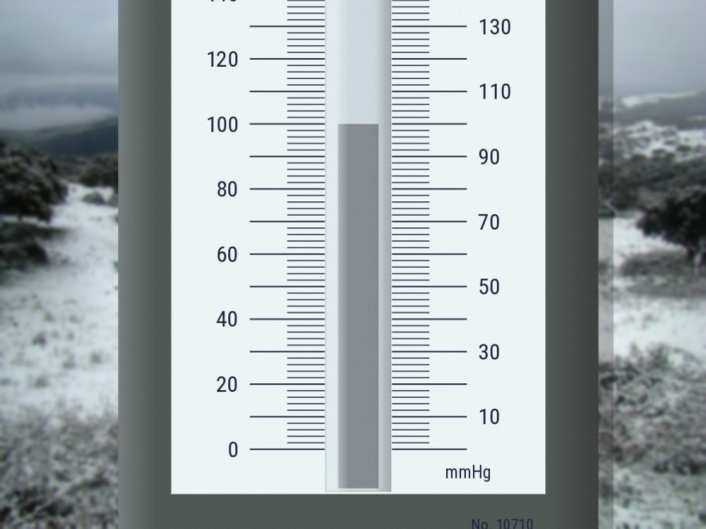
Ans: 100 mmHg
